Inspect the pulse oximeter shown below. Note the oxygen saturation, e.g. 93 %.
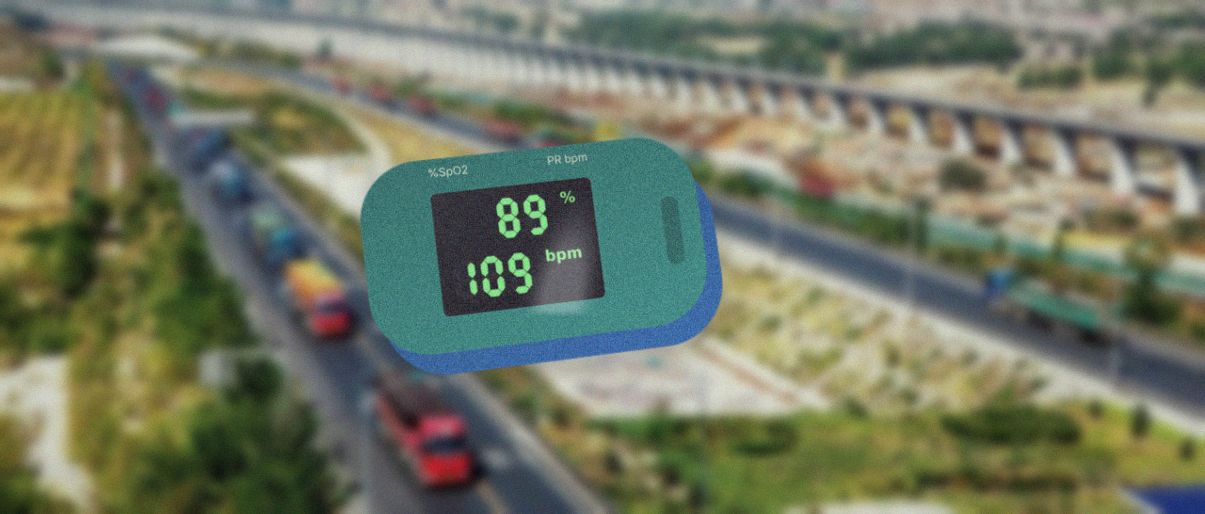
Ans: 89 %
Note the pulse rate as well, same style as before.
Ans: 109 bpm
